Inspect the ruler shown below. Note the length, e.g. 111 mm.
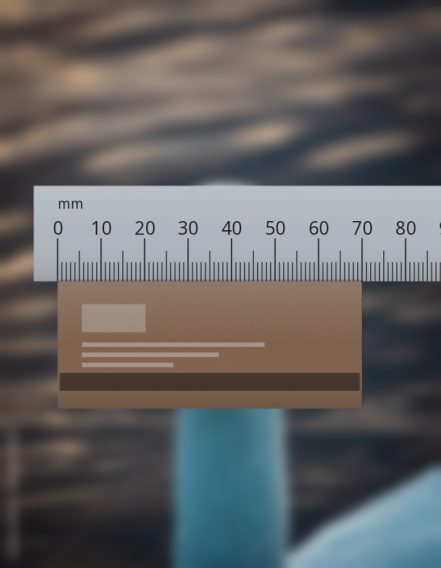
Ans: 70 mm
